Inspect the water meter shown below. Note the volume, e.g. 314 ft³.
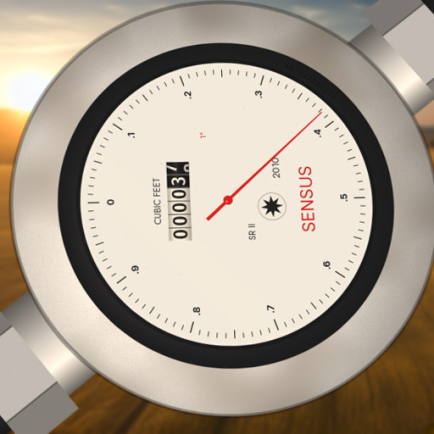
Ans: 37.38 ft³
